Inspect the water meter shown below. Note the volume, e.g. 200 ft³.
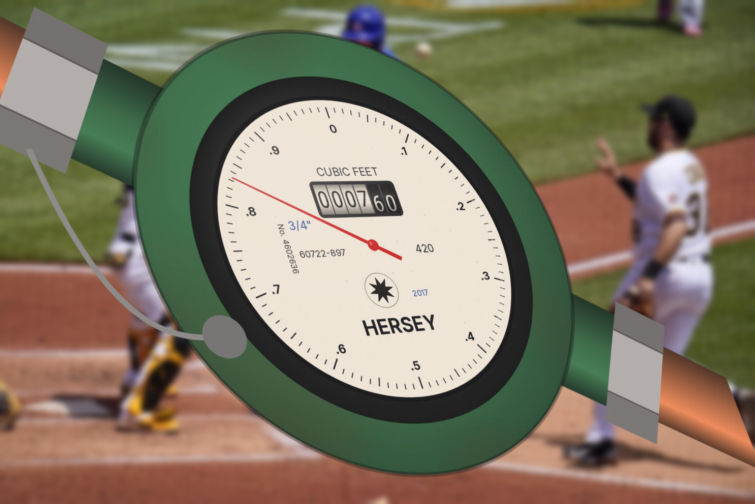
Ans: 759.83 ft³
